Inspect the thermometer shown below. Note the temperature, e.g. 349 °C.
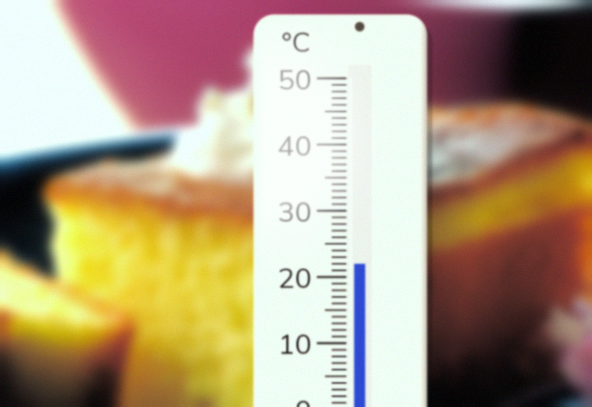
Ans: 22 °C
